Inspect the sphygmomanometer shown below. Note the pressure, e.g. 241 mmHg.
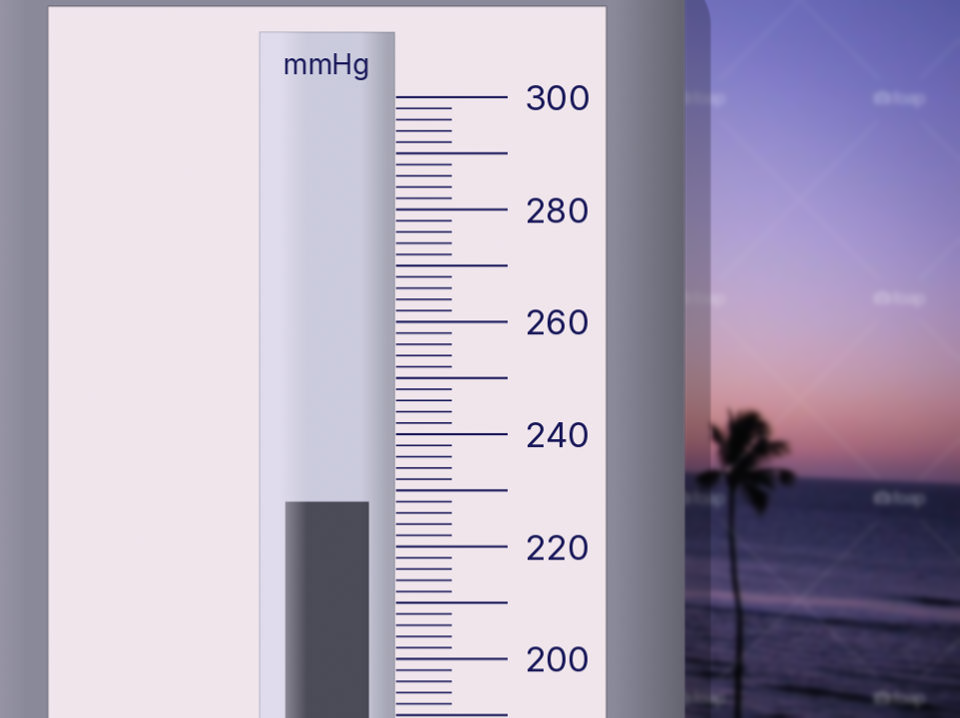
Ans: 228 mmHg
